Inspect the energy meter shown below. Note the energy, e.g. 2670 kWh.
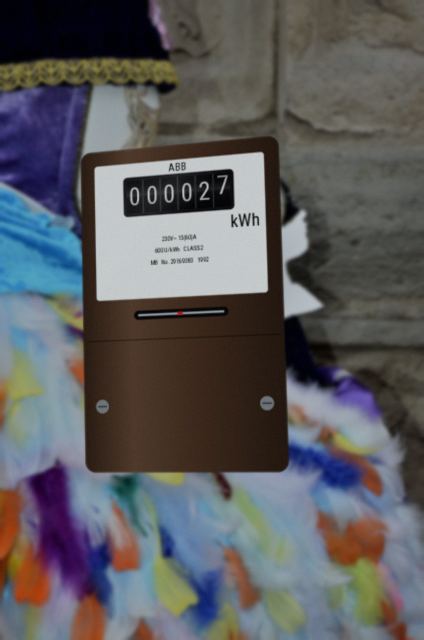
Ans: 27 kWh
